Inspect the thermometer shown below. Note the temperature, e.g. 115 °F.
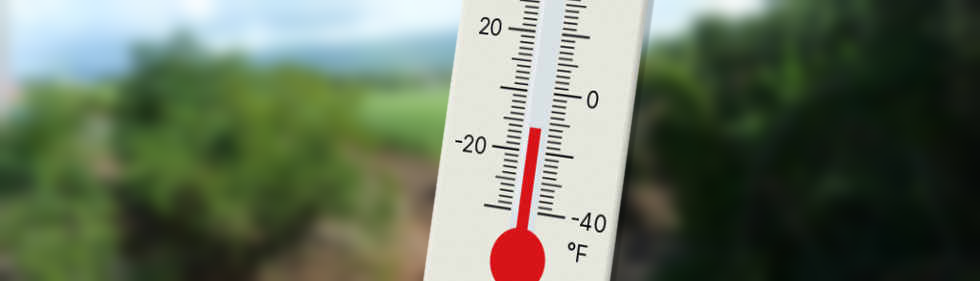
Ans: -12 °F
